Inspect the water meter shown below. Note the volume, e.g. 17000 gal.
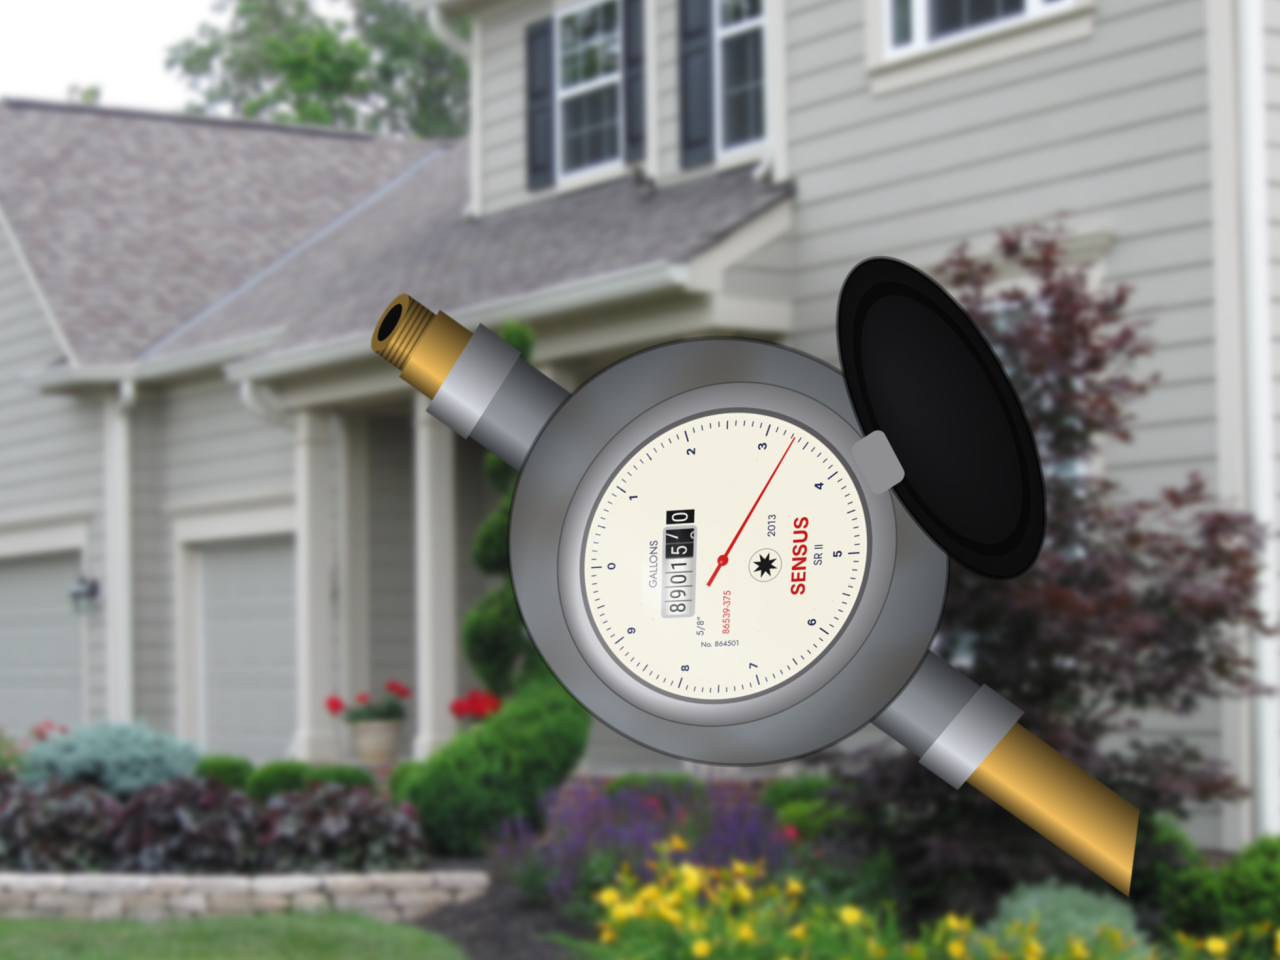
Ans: 8901573.3 gal
